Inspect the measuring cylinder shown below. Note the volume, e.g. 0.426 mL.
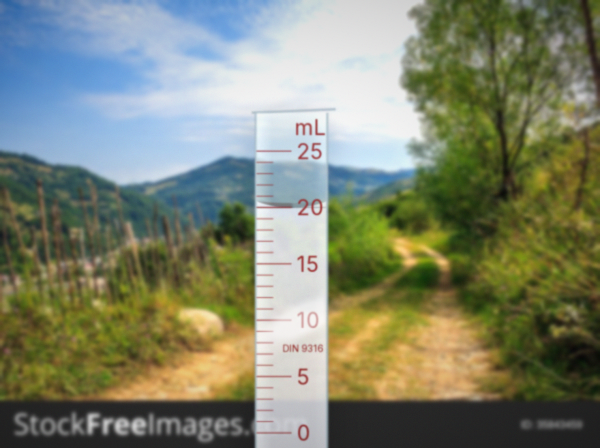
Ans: 20 mL
